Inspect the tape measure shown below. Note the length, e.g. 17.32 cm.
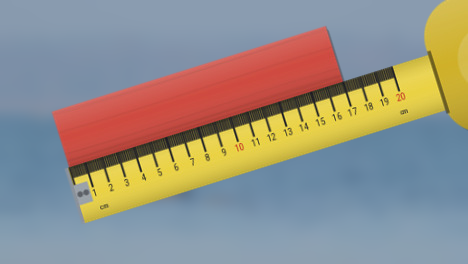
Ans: 17 cm
